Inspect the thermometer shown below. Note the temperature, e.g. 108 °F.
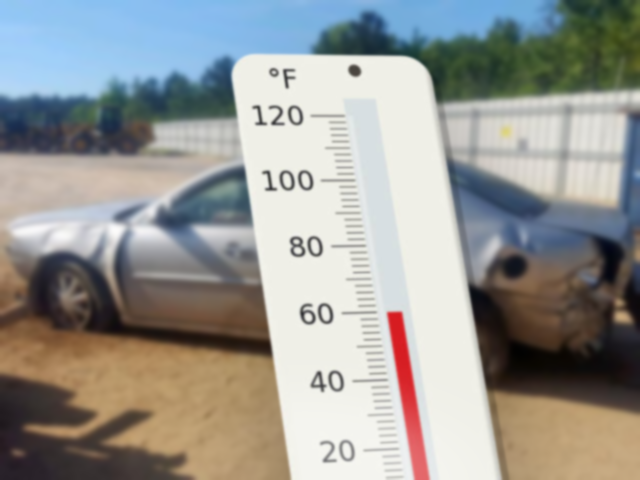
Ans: 60 °F
